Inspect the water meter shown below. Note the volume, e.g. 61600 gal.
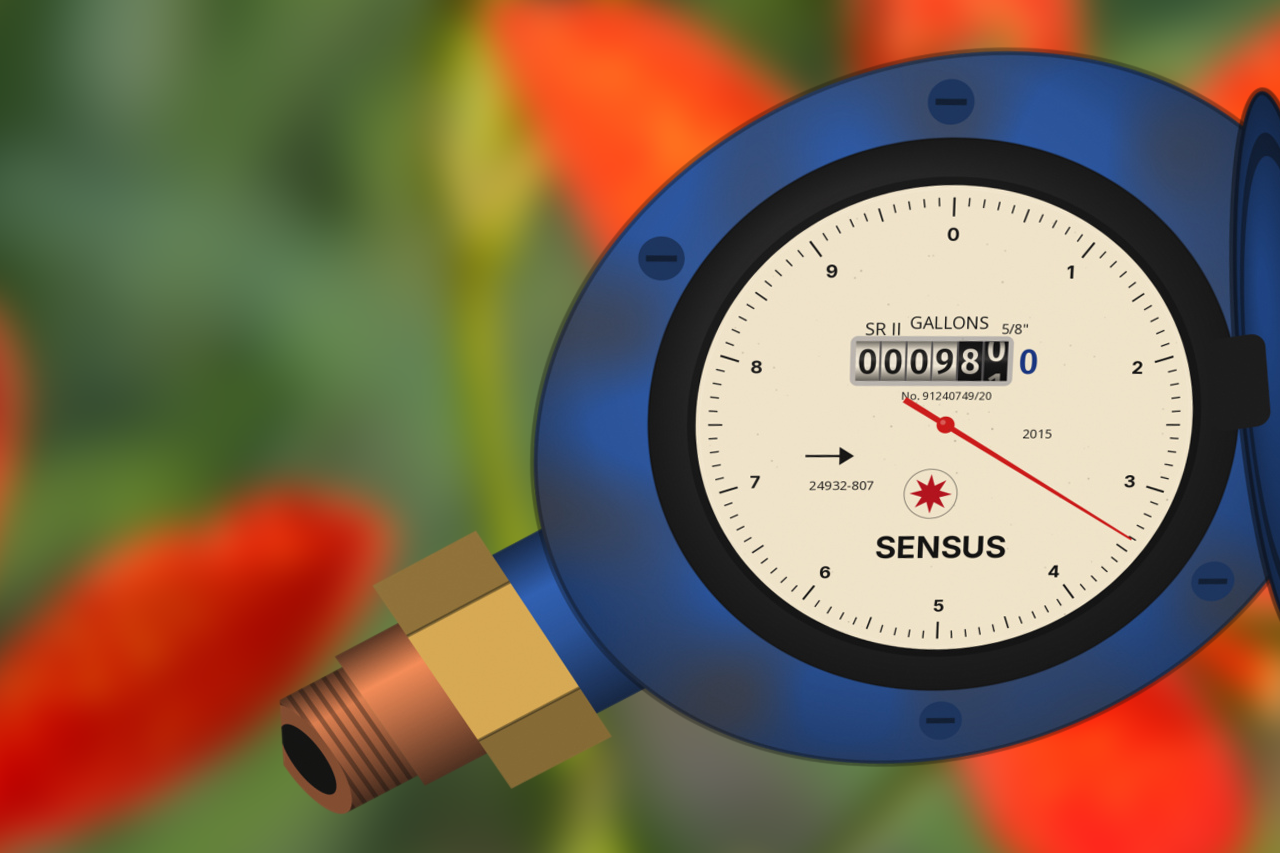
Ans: 9803.4 gal
